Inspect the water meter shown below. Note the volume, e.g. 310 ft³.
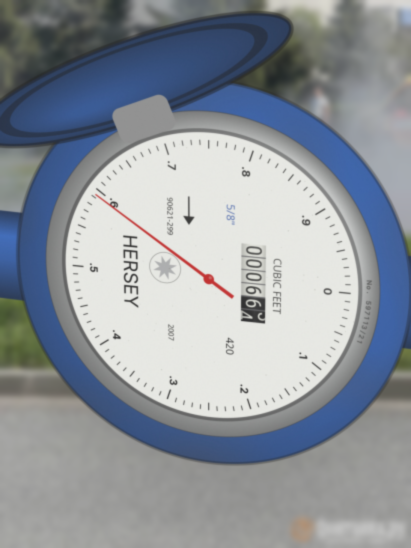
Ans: 663.59 ft³
